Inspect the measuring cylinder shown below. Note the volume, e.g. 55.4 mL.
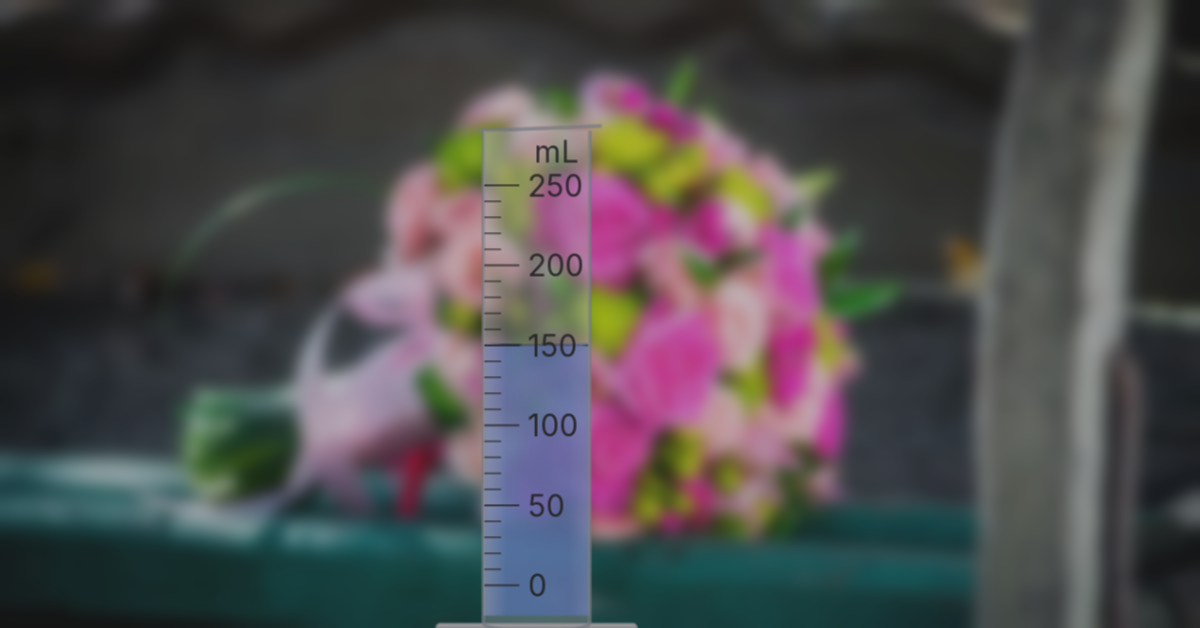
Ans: 150 mL
